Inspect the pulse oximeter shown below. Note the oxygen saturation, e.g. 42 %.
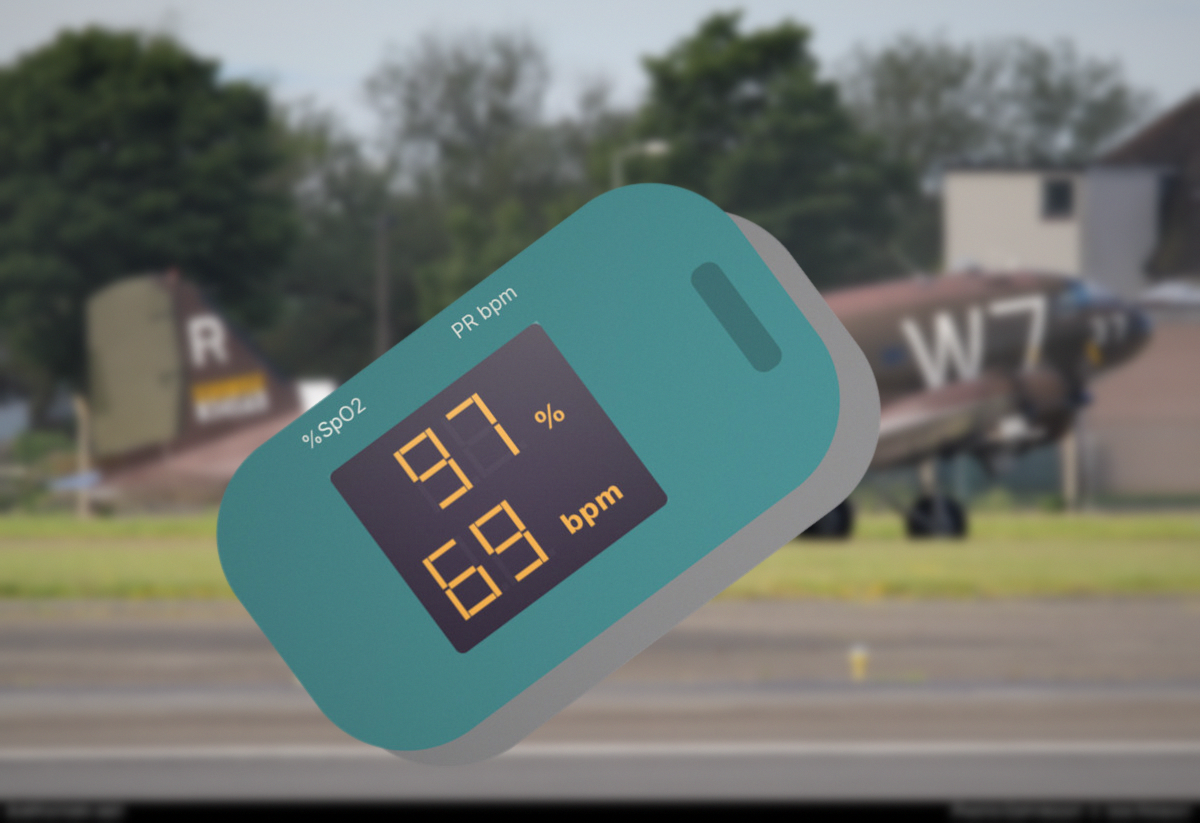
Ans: 97 %
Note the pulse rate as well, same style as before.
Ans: 69 bpm
